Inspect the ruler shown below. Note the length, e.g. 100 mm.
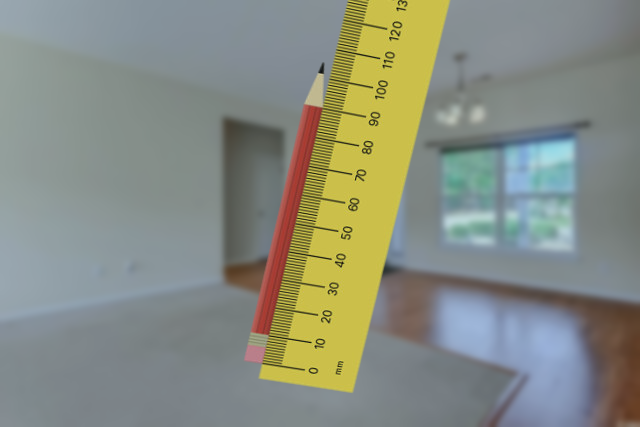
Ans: 105 mm
